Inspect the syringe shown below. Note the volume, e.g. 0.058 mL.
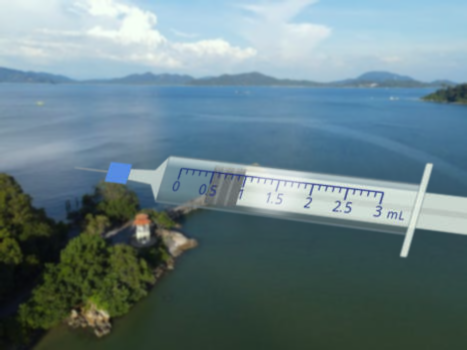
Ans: 0.5 mL
